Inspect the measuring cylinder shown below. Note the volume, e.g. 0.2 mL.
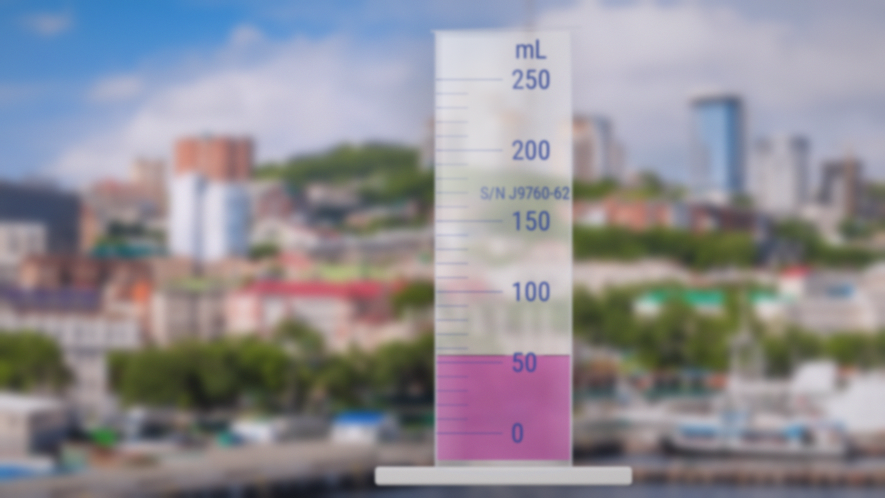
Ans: 55 mL
